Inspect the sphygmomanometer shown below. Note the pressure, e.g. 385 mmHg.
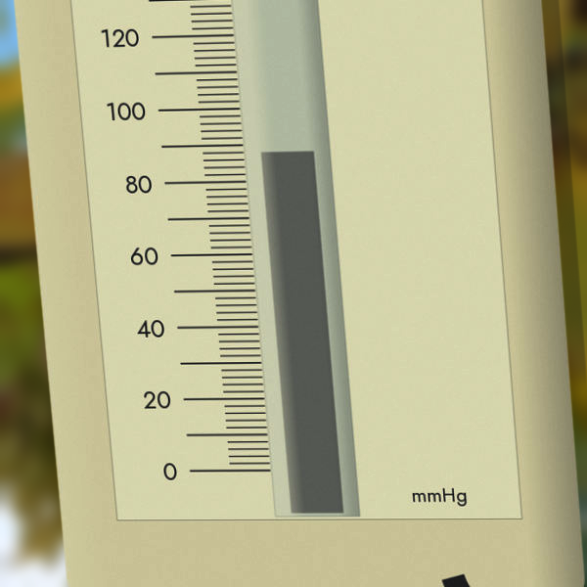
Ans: 88 mmHg
